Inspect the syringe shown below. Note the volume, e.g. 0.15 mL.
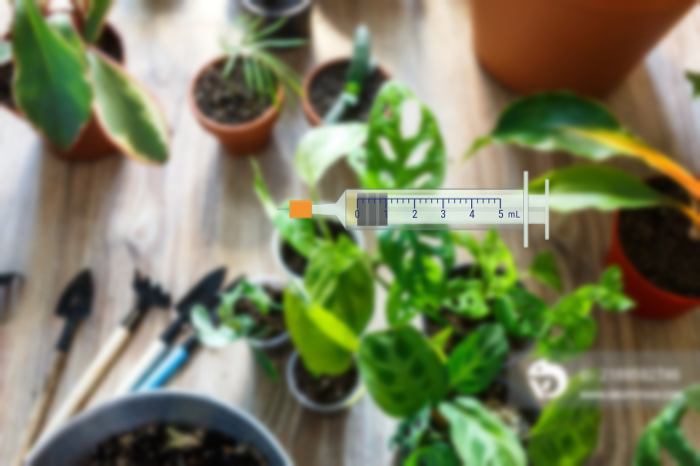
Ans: 0 mL
